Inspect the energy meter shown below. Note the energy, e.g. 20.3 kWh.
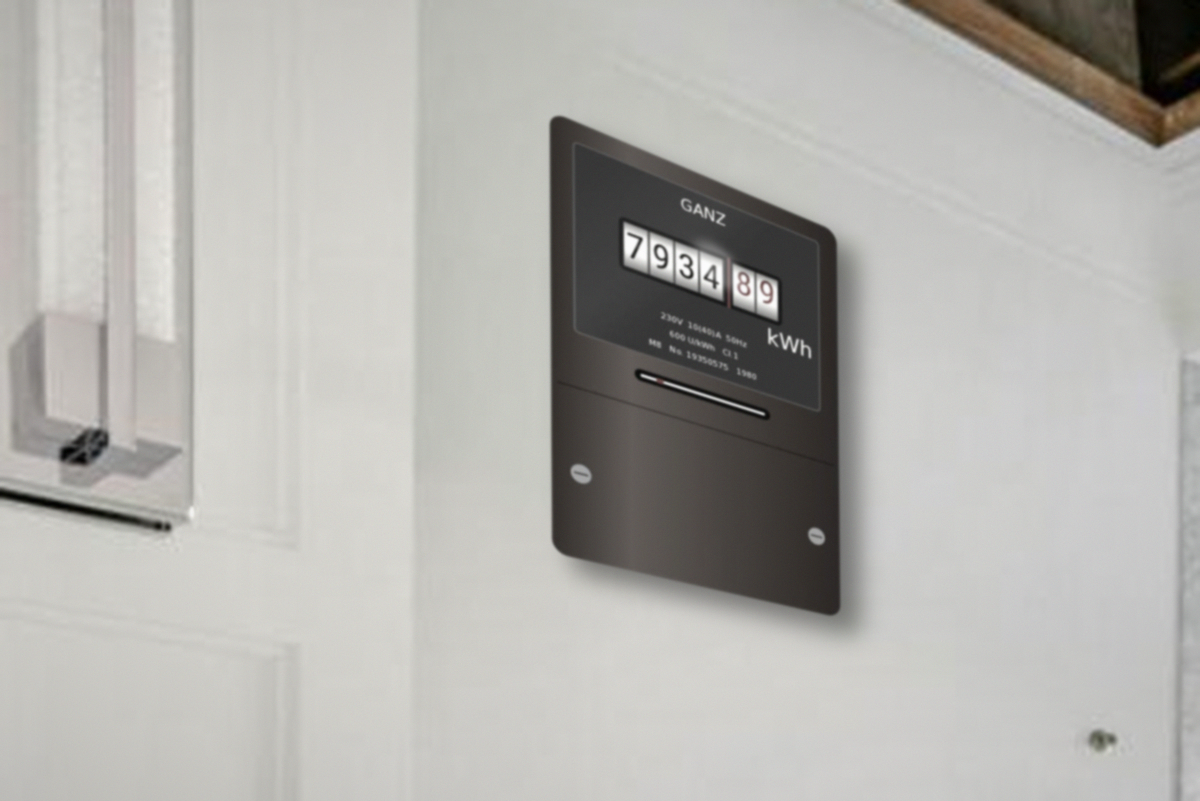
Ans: 7934.89 kWh
